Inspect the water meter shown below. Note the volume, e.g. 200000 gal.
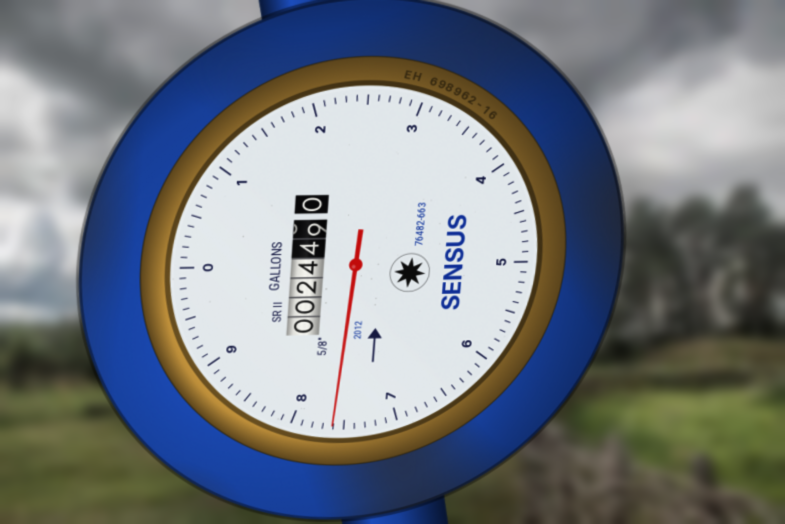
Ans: 24487.6 gal
